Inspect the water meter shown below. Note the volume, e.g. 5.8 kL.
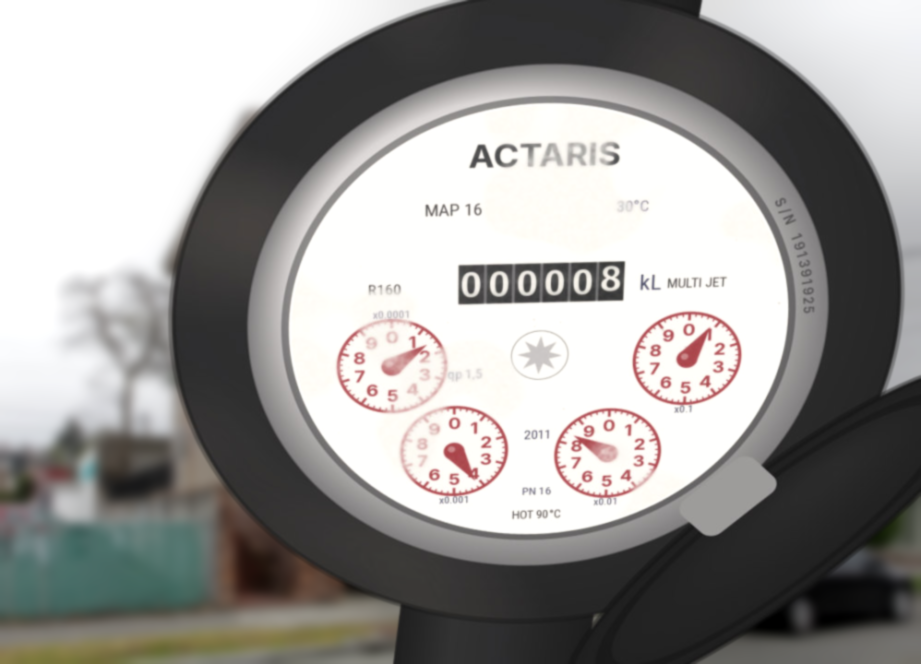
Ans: 8.0841 kL
